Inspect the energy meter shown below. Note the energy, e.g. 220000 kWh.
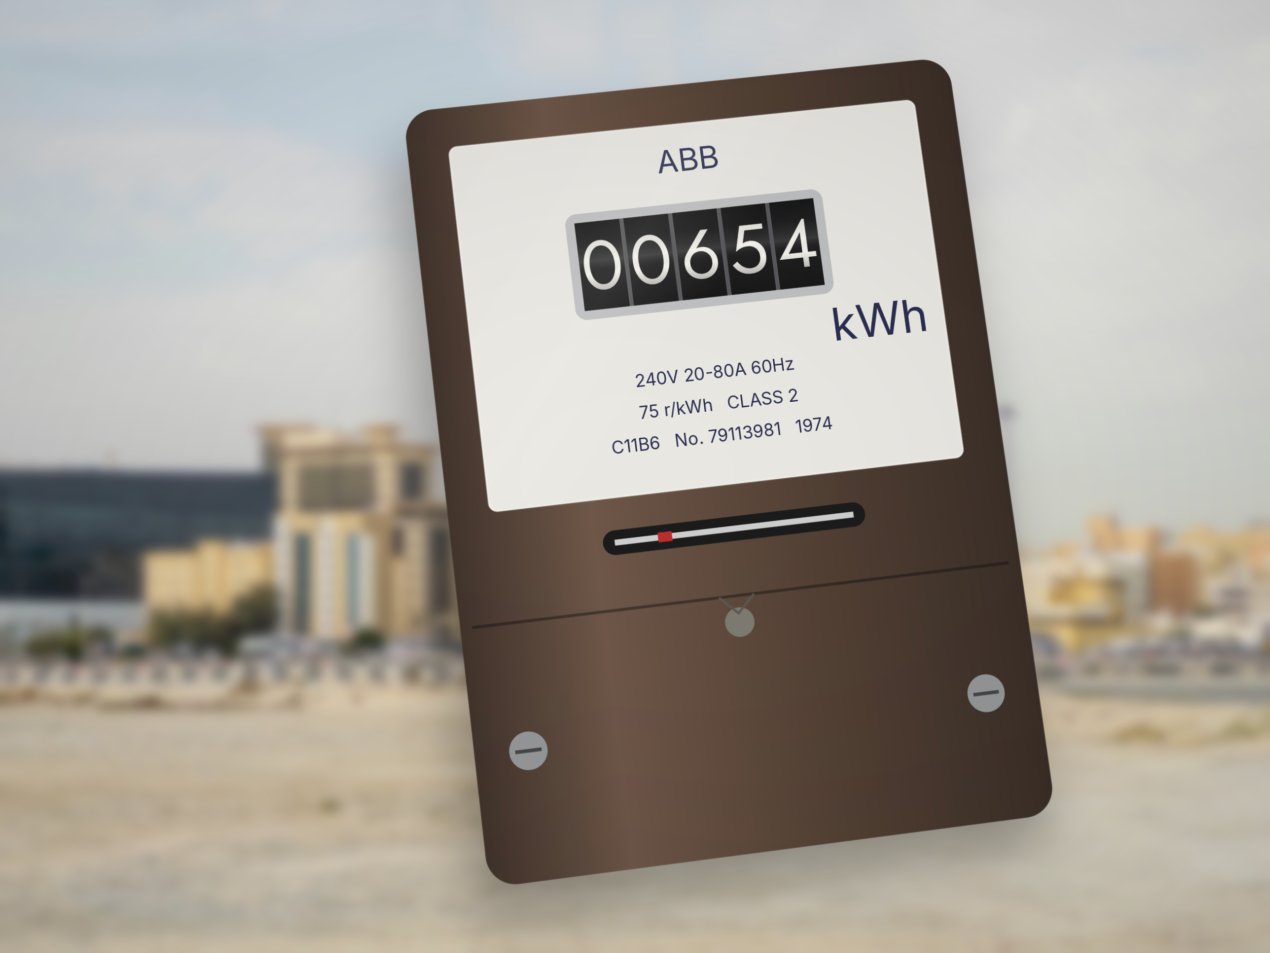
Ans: 654 kWh
